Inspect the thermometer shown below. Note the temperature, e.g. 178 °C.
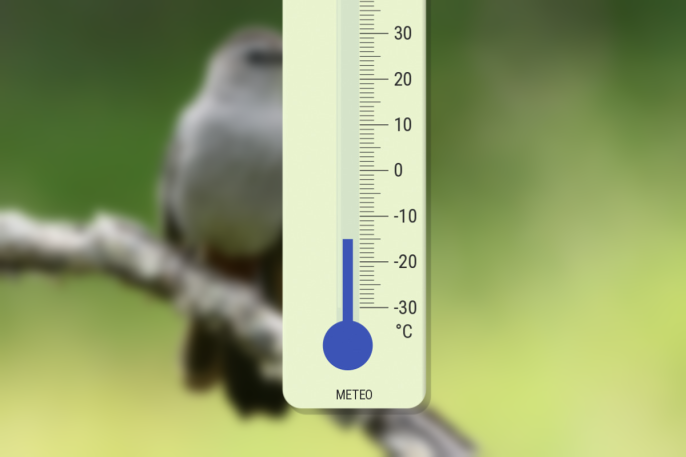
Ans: -15 °C
